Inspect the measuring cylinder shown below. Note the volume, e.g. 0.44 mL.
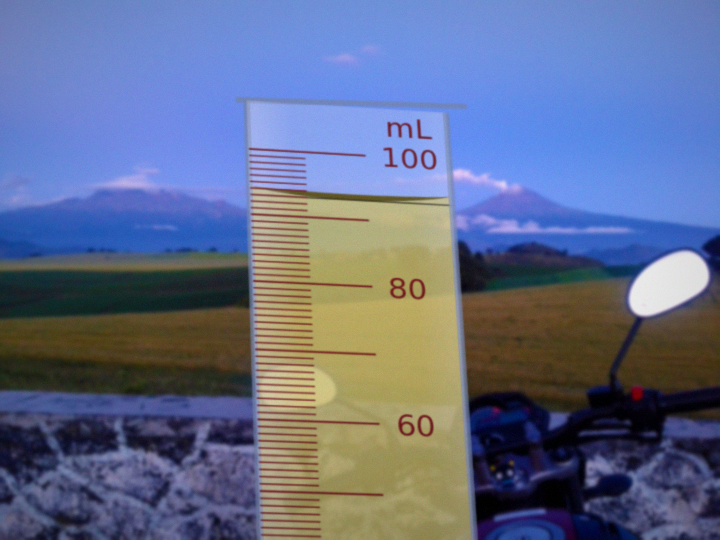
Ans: 93 mL
